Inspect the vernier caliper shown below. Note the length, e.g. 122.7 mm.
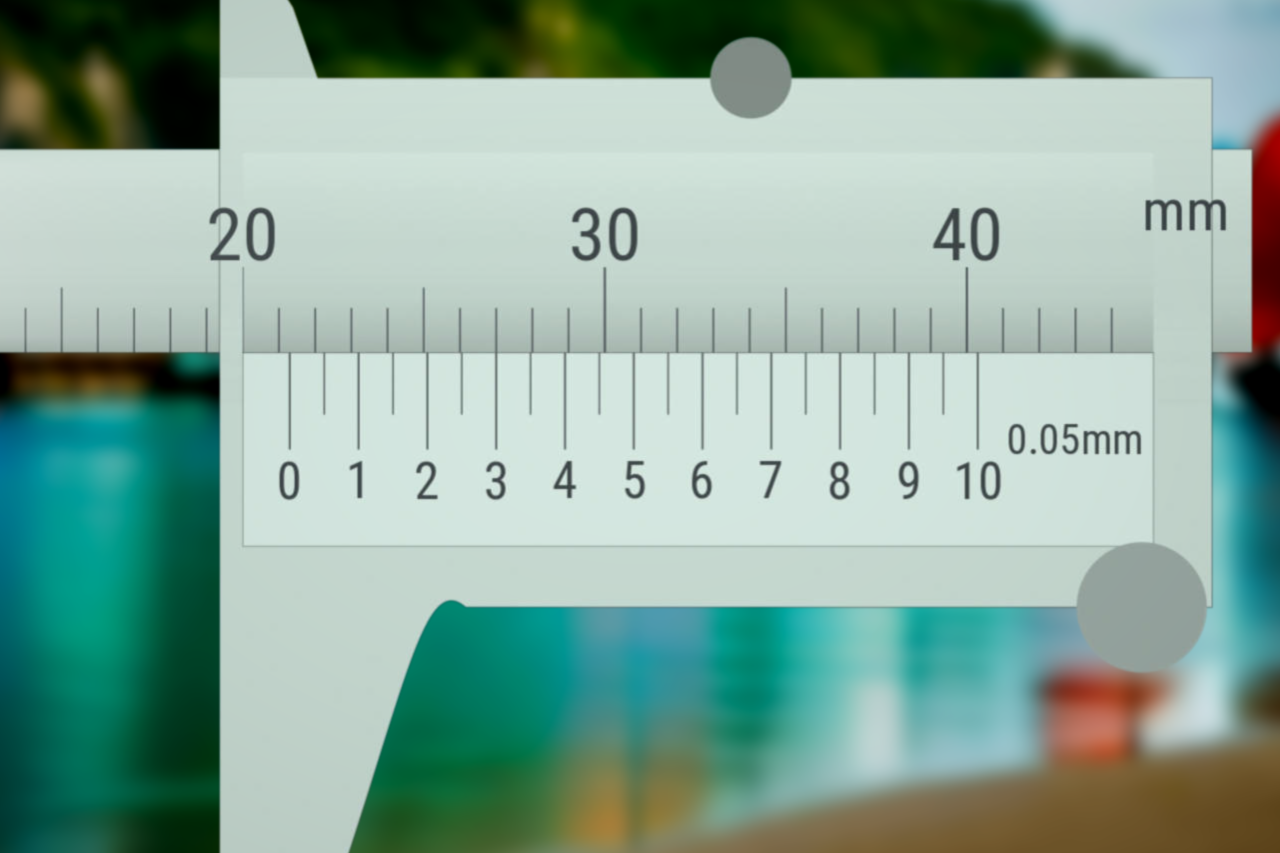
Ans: 21.30 mm
